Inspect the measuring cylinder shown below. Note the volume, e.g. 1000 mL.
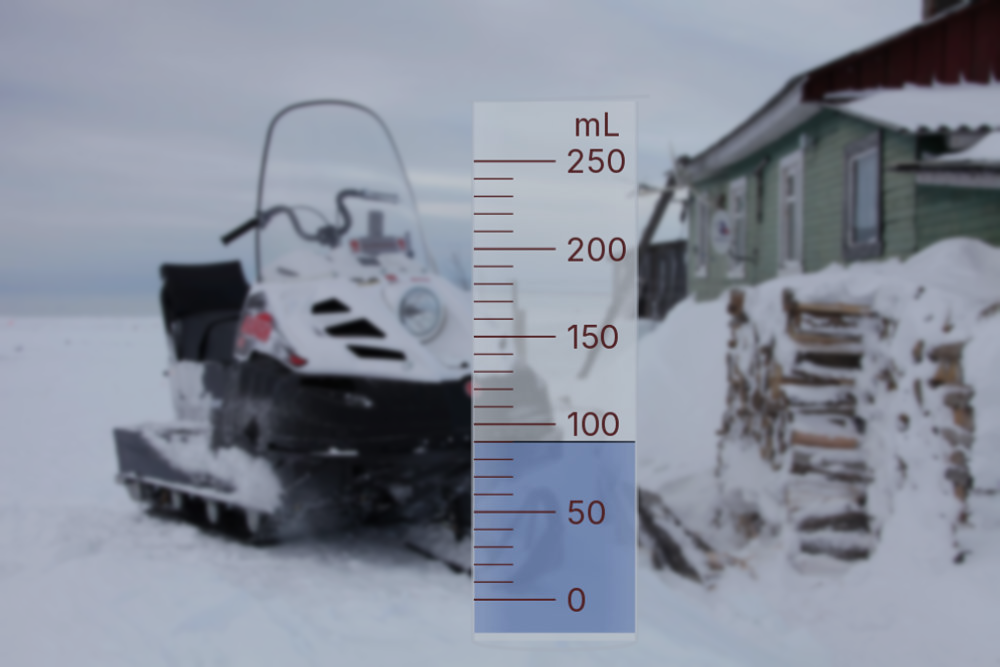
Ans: 90 mL
